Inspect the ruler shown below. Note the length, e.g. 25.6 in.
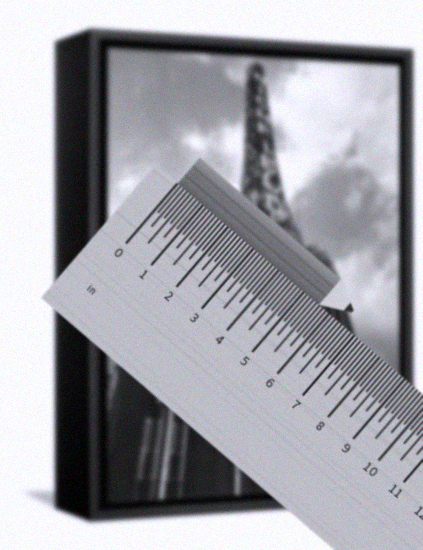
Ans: 6.5 in
